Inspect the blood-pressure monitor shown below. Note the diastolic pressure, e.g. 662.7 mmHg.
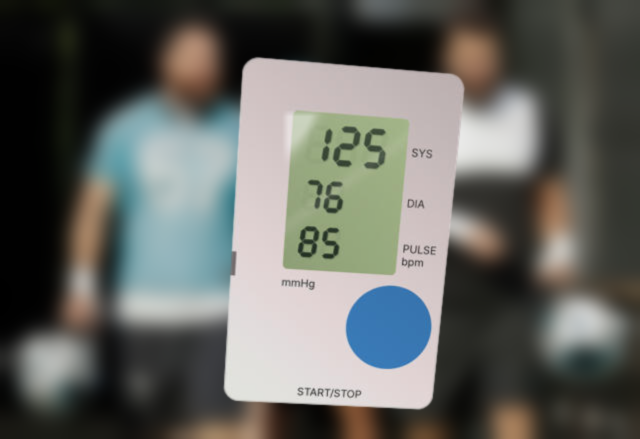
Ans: 76 mmHg
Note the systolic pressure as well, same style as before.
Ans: 125 mmHg
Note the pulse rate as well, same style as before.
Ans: 85 bpm
